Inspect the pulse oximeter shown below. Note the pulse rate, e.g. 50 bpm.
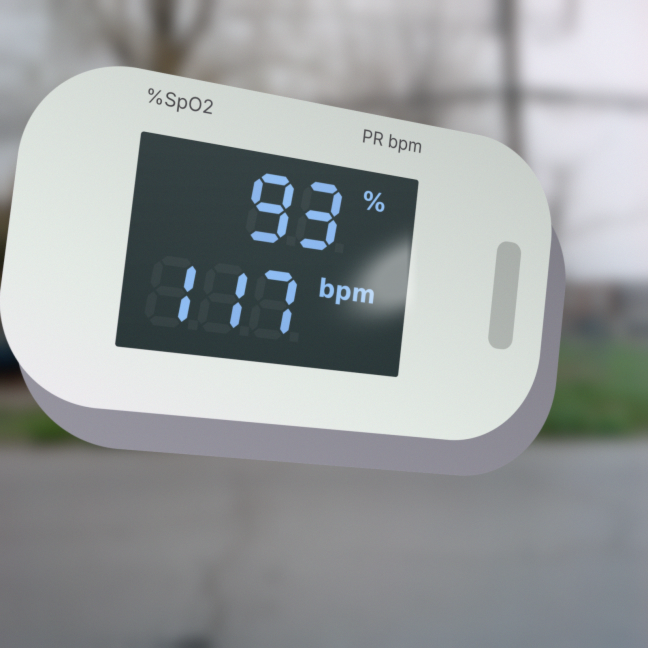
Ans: 117 bpm
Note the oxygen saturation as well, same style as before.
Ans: 93 %
